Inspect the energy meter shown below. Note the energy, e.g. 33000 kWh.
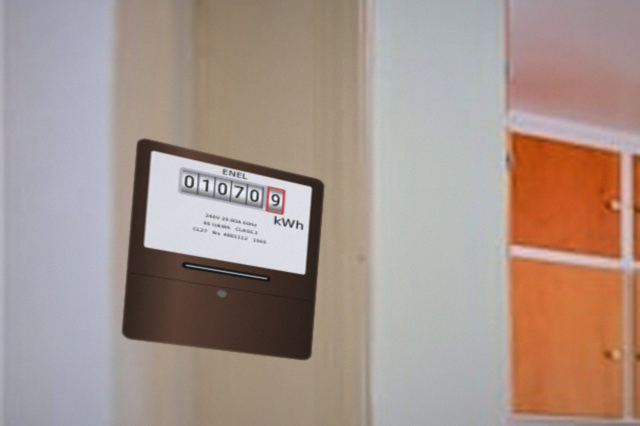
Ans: 1070.9 kWh
